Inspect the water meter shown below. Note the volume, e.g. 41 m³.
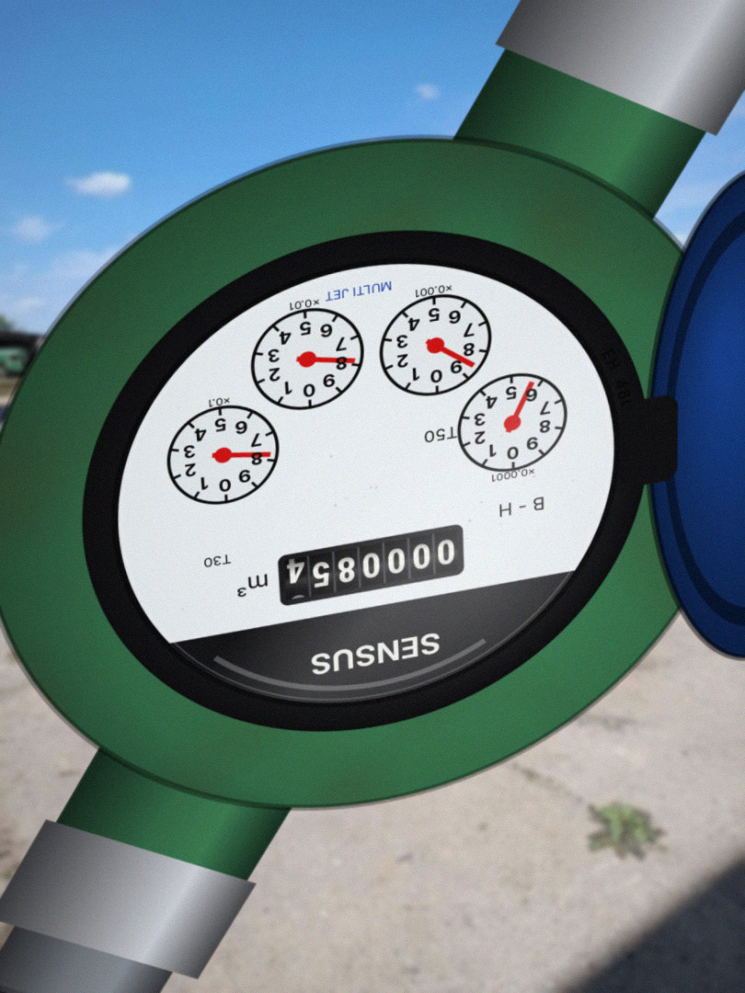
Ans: 853.7785 m³
